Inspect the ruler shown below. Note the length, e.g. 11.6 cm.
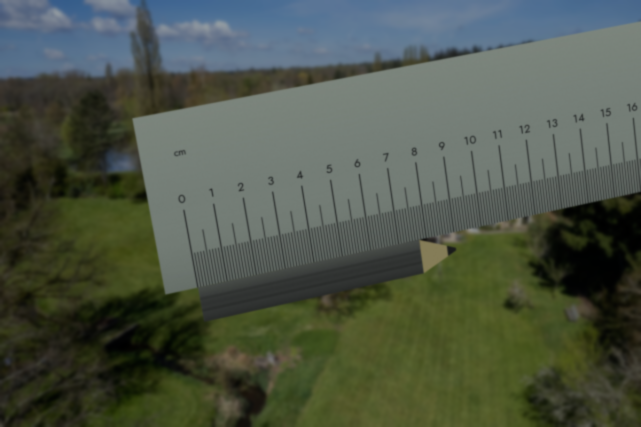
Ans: 9 cm
